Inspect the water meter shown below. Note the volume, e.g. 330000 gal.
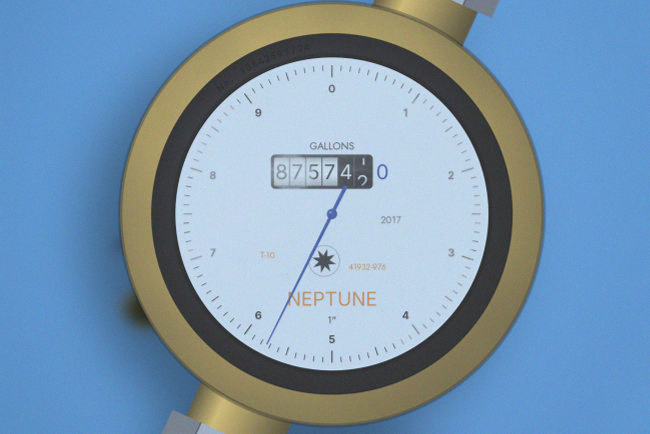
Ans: 8757415.7 gal
